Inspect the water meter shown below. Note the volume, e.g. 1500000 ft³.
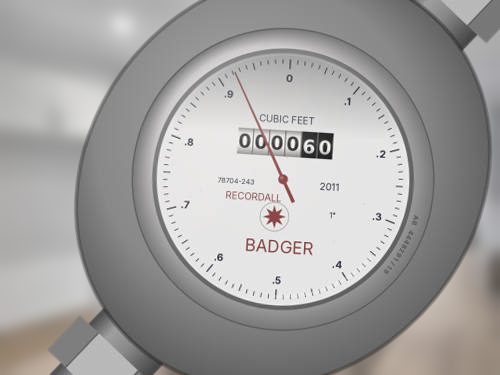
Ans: 59.92 ft³
